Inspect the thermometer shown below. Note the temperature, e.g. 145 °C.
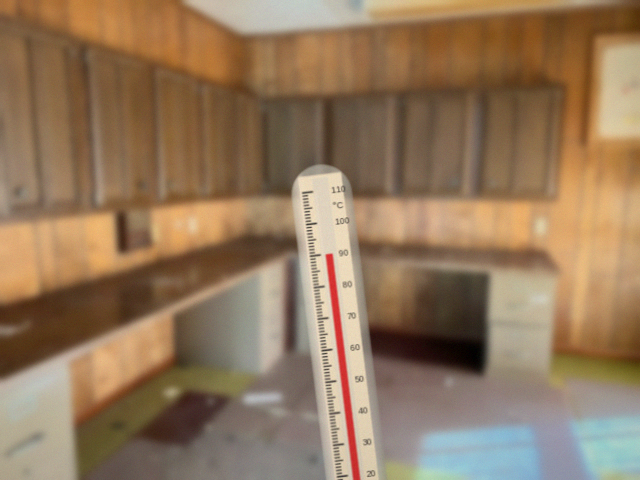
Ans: 90 °C
